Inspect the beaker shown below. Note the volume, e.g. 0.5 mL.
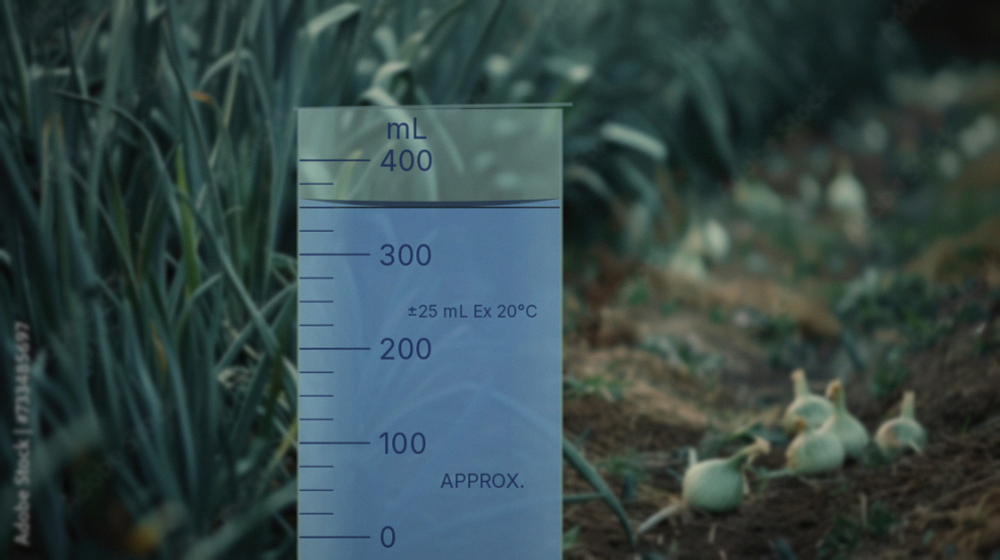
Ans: 350 mL
